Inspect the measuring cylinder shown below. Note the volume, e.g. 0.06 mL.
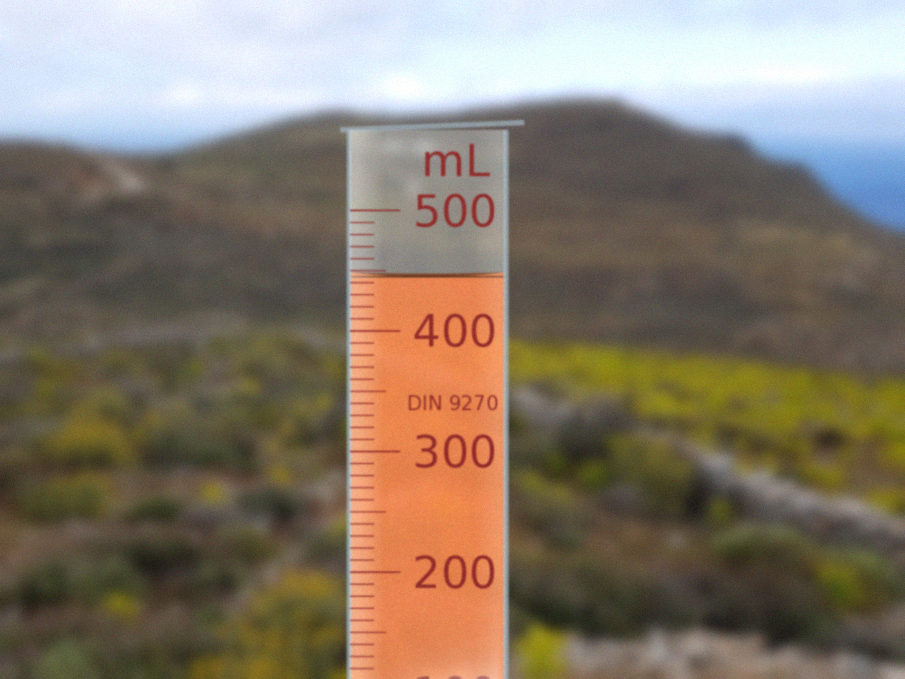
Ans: 445 mL
